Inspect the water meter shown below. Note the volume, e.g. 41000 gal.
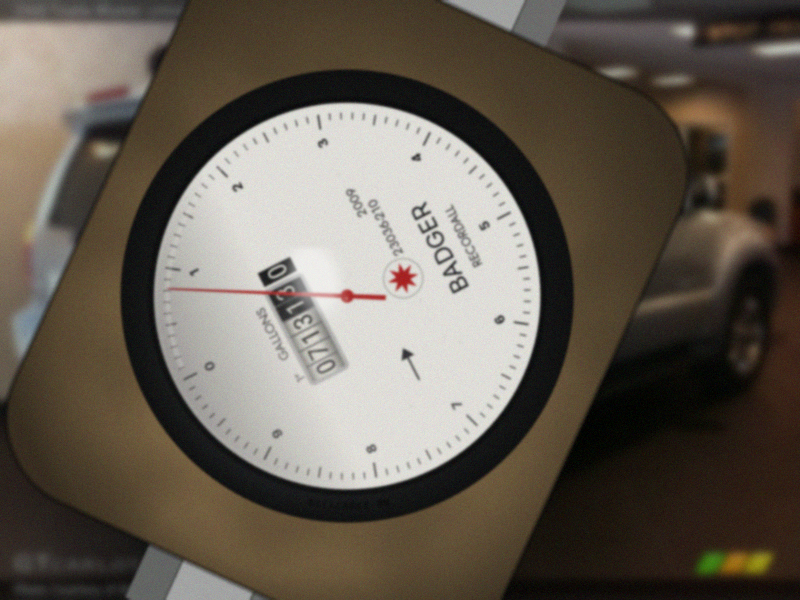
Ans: 713130.8 gal
